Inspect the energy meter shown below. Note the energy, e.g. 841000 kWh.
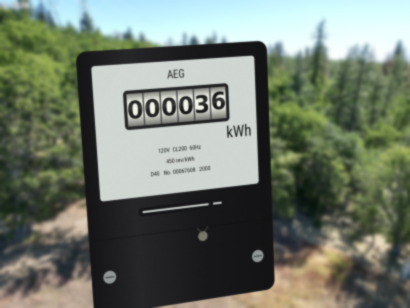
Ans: 36 kWh
